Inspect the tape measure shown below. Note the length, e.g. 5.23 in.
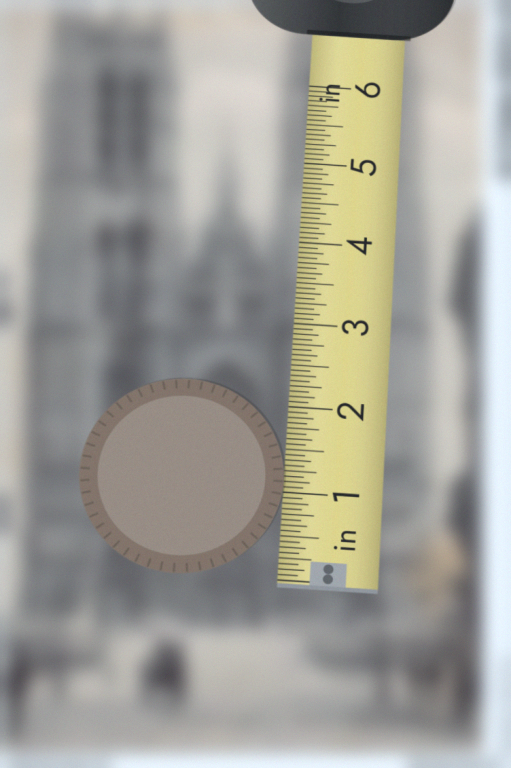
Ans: 2.25 in
